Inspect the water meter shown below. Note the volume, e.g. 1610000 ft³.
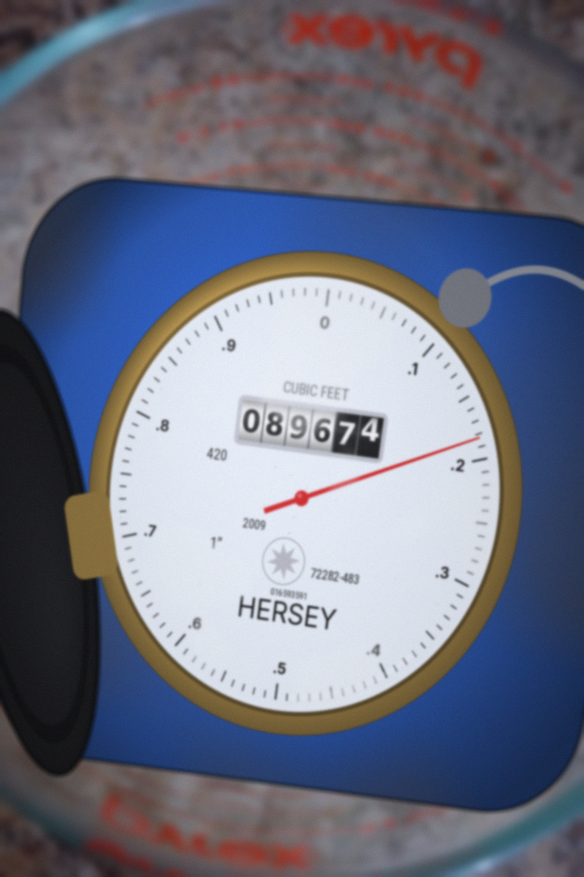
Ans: 89674.18 ft³
